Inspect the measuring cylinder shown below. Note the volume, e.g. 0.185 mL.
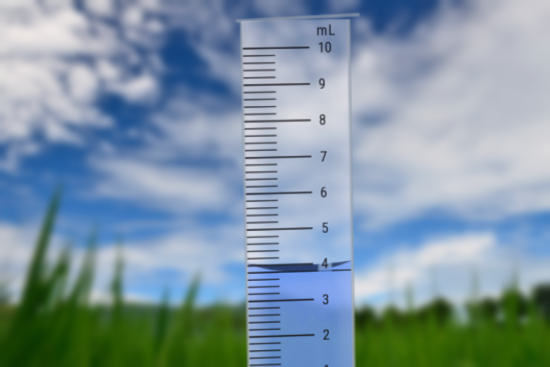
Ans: 3.8 mL
